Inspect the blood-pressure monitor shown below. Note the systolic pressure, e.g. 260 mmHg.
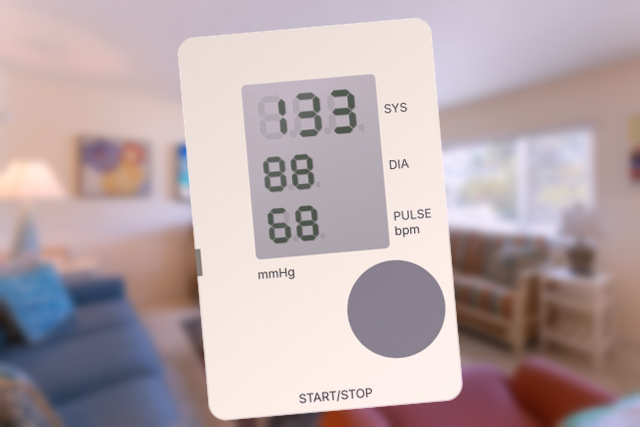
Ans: 133 mmHg
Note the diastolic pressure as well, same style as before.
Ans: 88 mmHg
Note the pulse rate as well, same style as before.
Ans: 68 bpm
